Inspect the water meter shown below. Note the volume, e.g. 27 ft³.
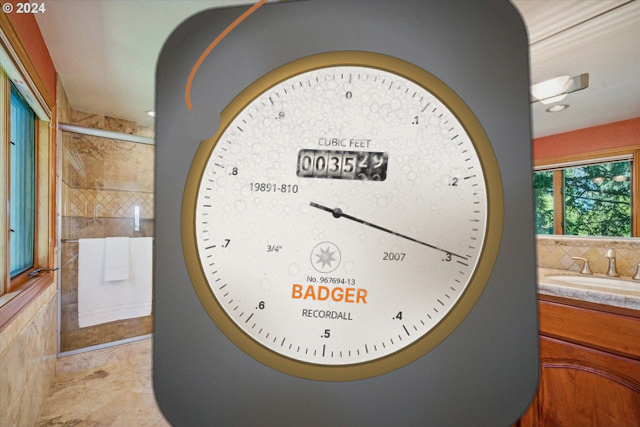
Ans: 3529.29 ft³
